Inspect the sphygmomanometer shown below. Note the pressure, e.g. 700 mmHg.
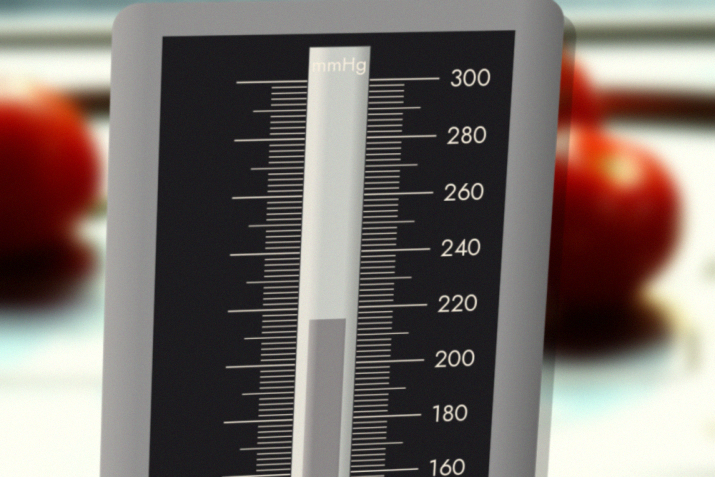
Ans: 216 mmHg
